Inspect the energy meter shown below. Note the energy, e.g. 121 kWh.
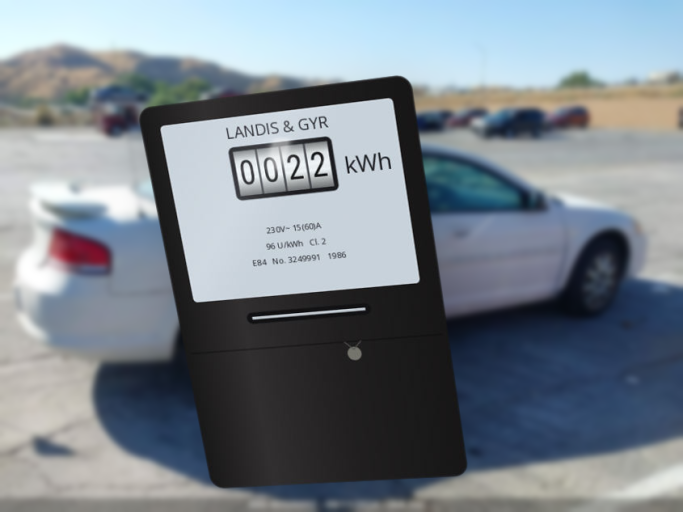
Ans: 22 kWh
